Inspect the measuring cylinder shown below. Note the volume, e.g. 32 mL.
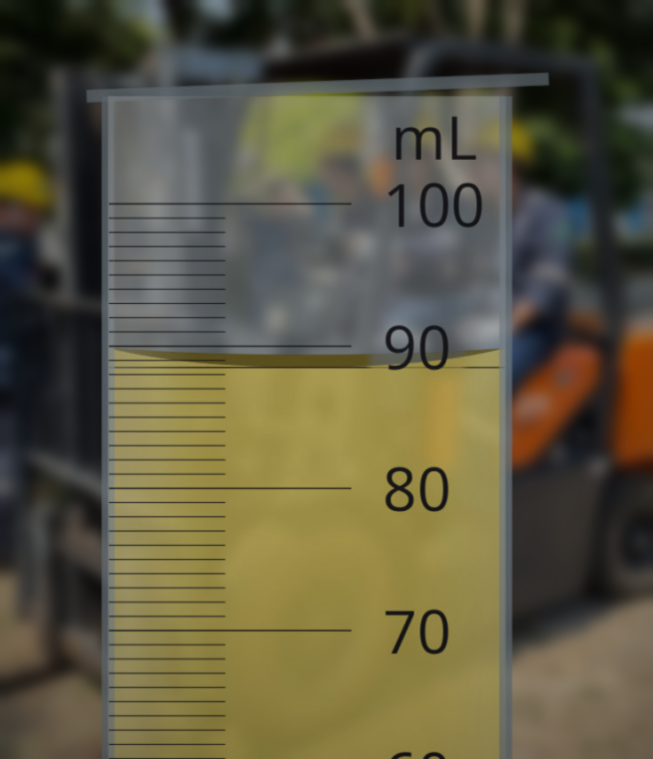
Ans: 88.5 mL
